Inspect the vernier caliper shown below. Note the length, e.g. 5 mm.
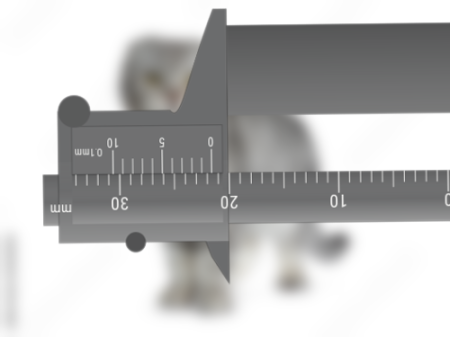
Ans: 21.6 mm
